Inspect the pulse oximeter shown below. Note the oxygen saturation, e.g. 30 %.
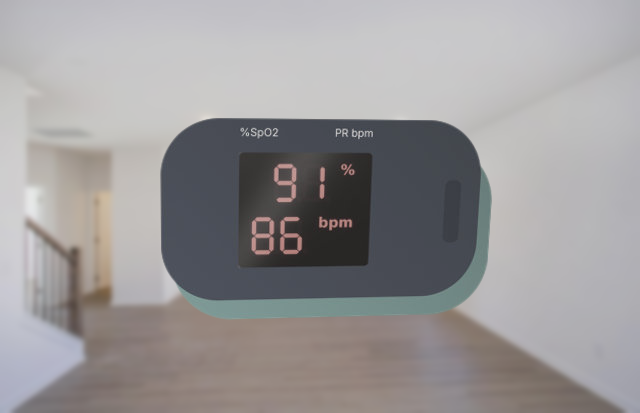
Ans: 91 %
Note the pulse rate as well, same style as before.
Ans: 86 bpm
